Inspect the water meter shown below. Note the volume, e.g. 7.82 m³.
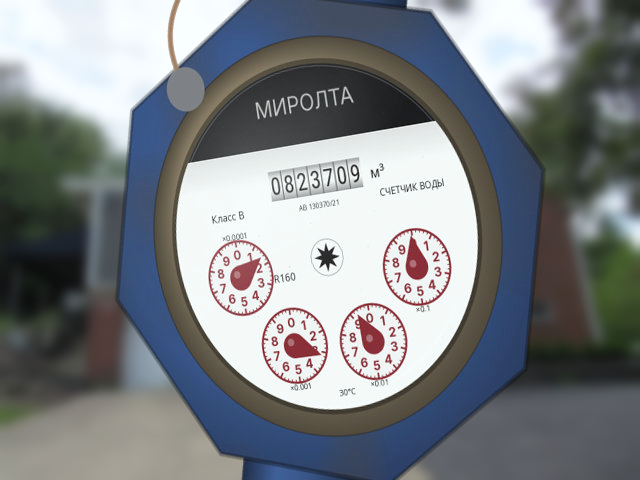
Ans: 823708.9931 m³
